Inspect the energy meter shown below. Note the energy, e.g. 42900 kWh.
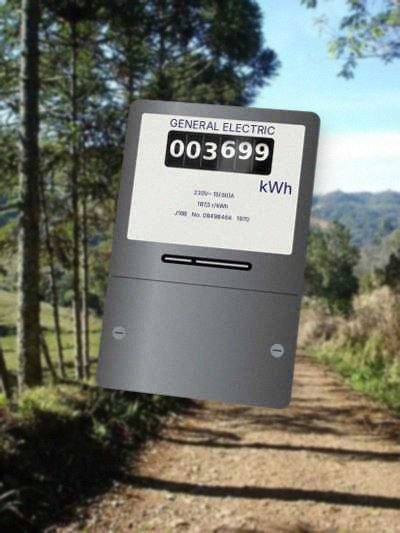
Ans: 3699 kWh
